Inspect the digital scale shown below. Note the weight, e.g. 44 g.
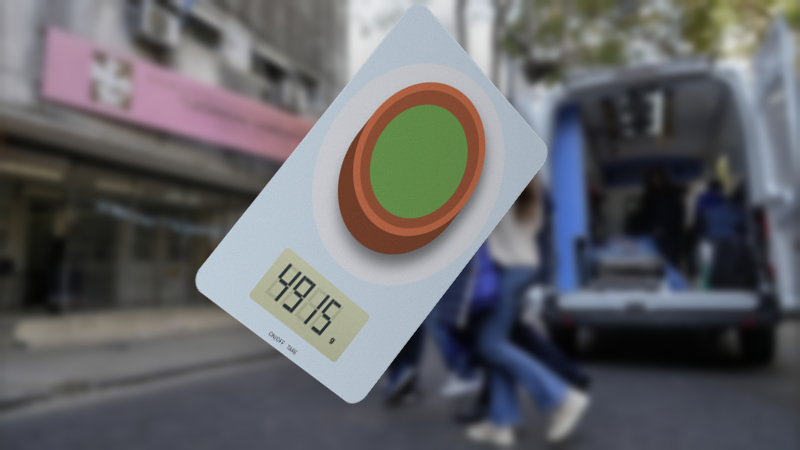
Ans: 4915 g
